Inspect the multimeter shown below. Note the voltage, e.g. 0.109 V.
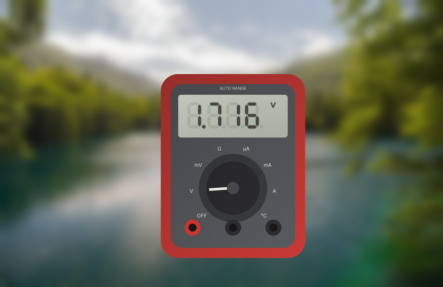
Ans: 1.716 V
